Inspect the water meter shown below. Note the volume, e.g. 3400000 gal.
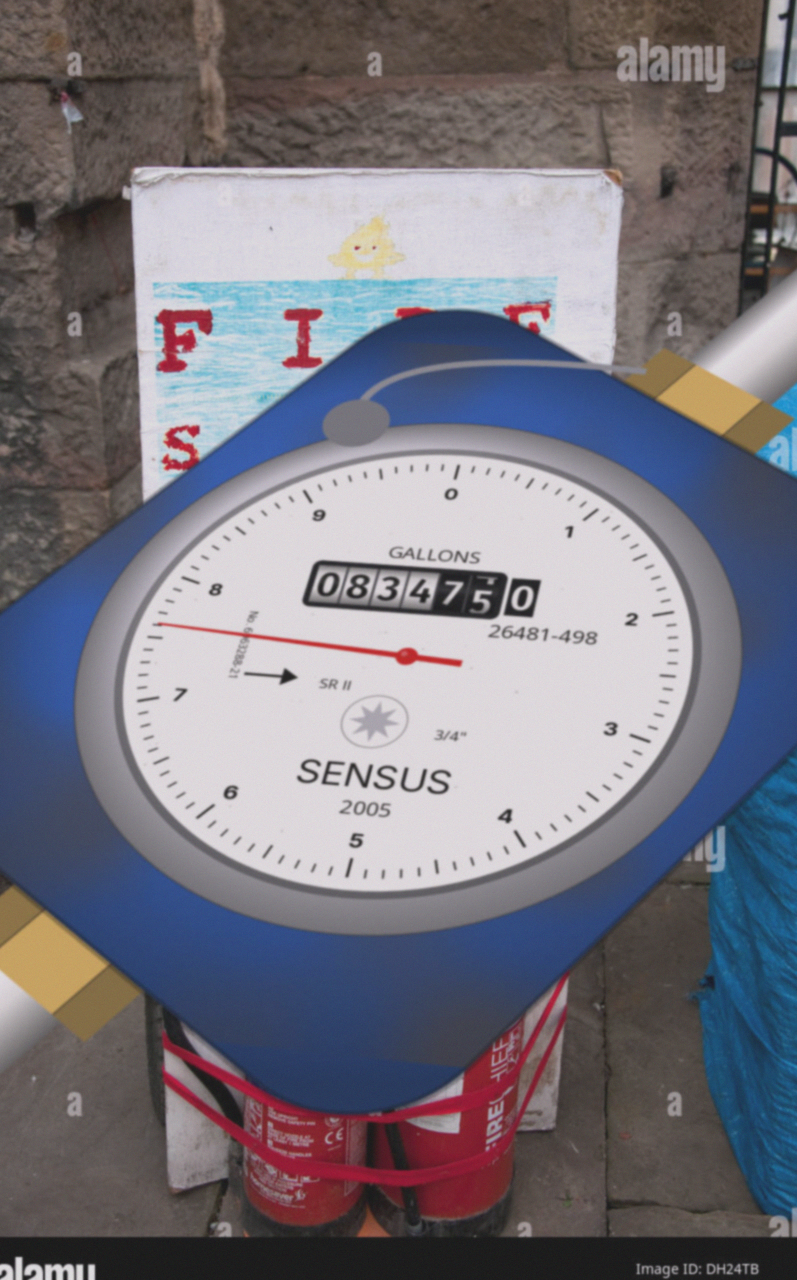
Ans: 834747.6 gal
